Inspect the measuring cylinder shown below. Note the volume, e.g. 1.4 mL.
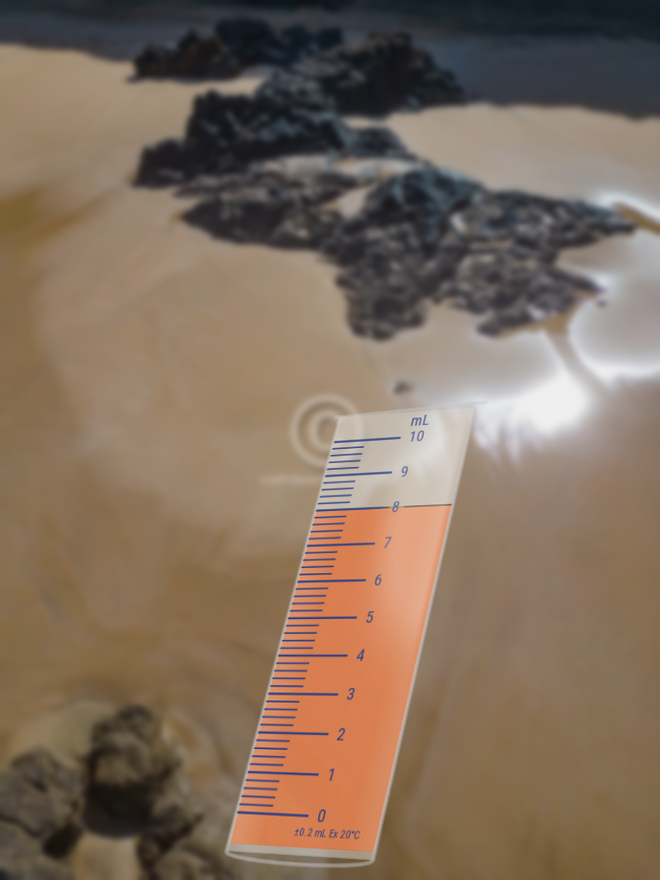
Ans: 8 mL
